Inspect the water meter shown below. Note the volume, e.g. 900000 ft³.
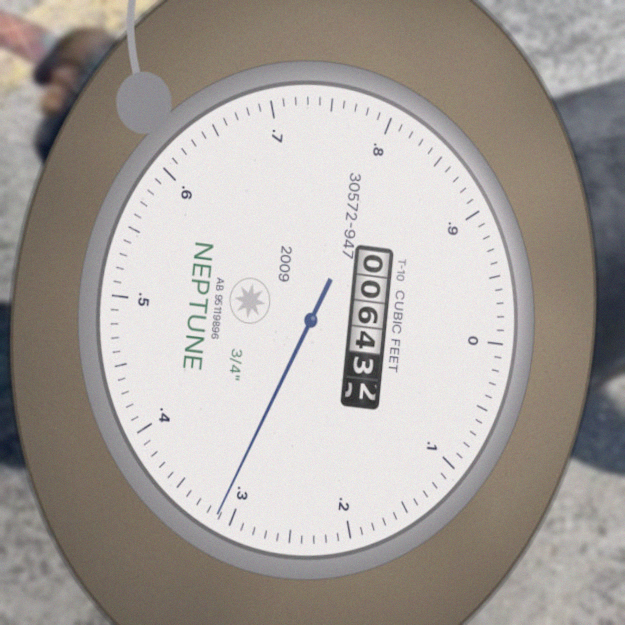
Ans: 6432.31 ft³
